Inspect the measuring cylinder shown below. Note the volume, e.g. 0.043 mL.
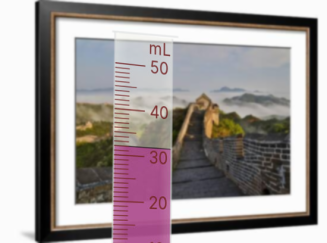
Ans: 32 mL
